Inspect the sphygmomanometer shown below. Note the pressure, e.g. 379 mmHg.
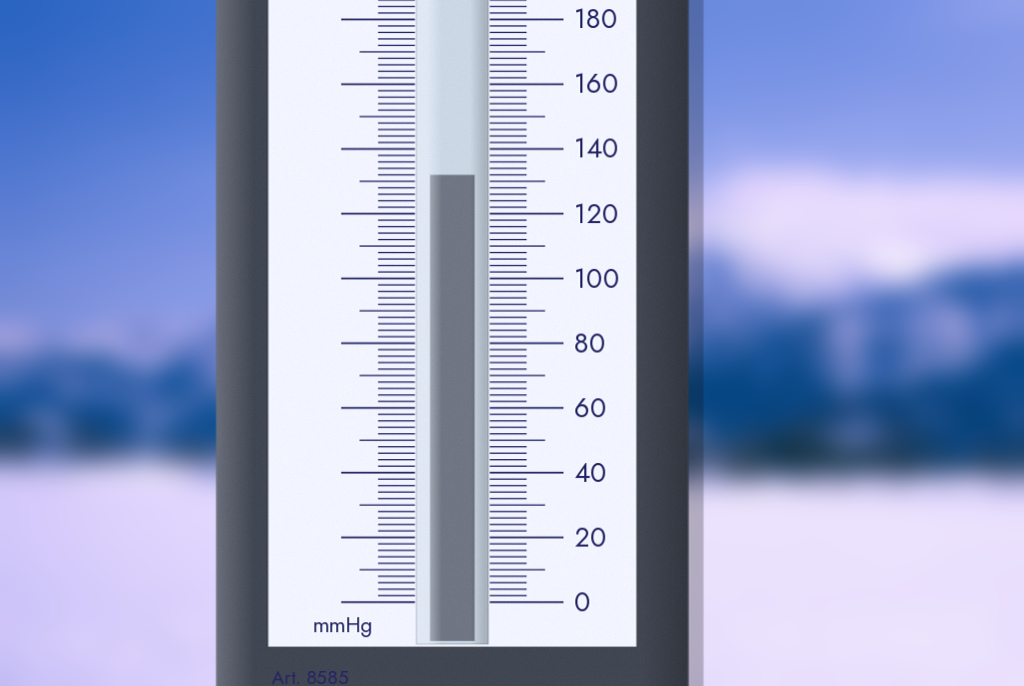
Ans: 132 mmHg
